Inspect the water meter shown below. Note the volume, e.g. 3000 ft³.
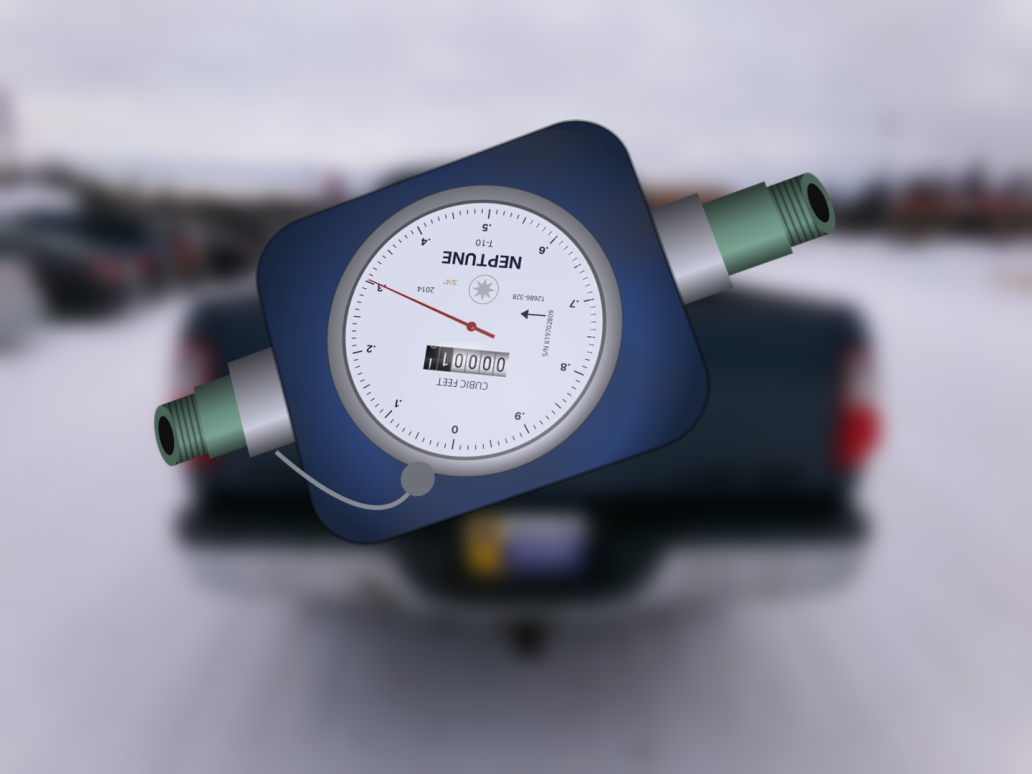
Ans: 11.30 ft³
